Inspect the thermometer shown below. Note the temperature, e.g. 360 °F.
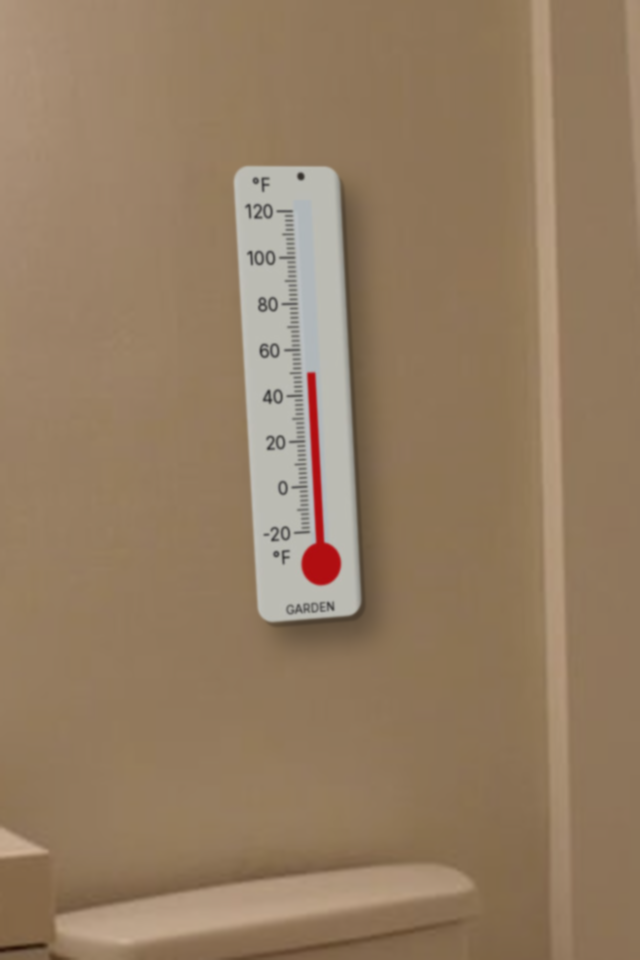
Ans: 50 °F
